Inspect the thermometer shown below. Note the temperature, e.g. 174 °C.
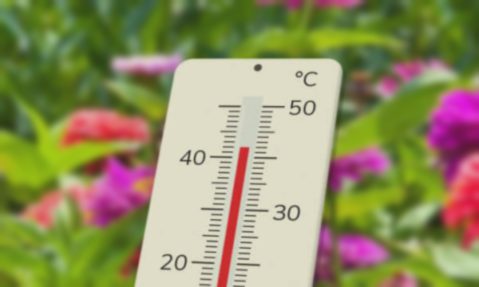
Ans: 42 °C
